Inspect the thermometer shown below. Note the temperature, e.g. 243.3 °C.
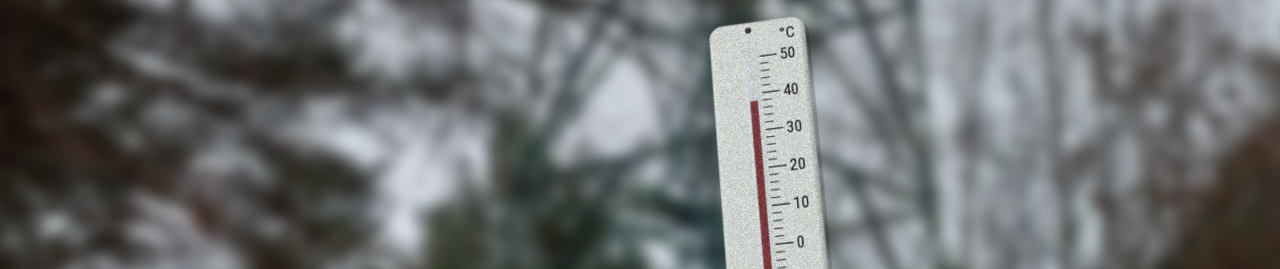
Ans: 38 °C
